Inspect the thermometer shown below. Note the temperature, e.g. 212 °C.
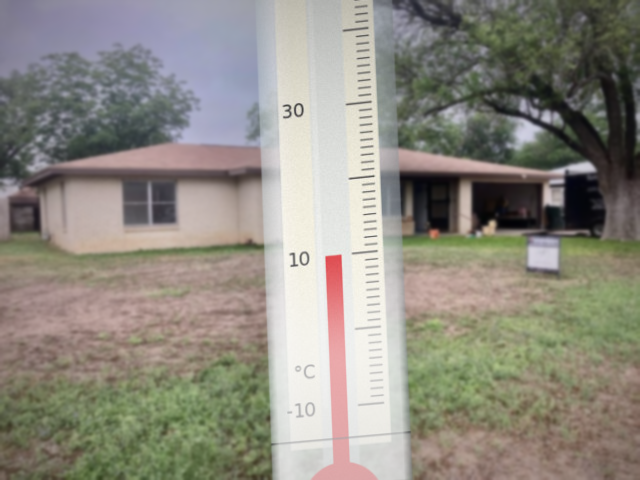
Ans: 10 °C
